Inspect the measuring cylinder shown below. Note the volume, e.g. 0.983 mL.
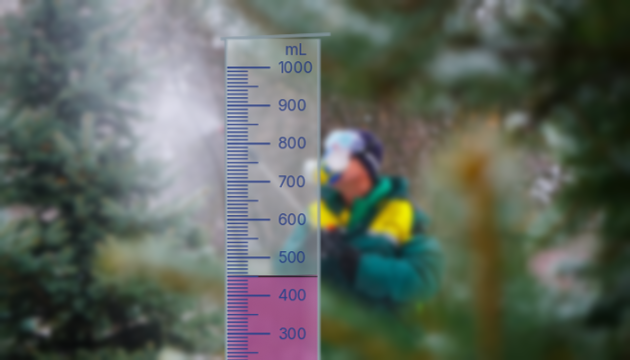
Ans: 450 mL
